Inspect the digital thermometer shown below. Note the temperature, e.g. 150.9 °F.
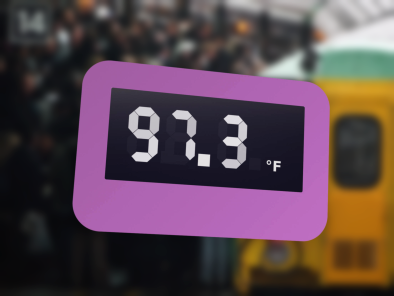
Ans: 97.3 °F
